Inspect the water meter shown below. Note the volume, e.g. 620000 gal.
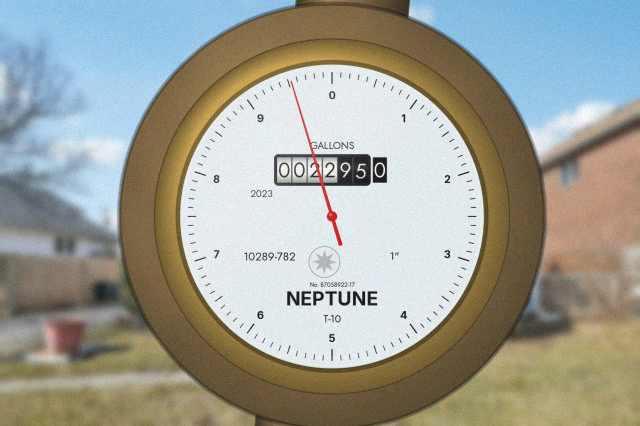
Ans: 22949.5 gal
